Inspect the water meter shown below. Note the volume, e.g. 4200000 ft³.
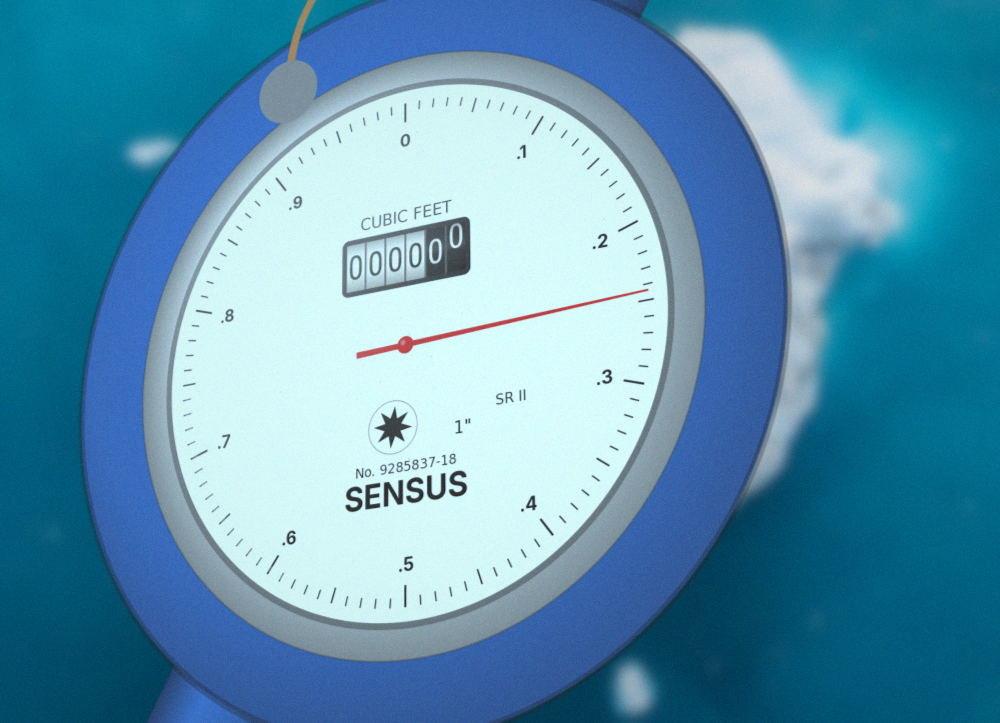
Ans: 0.24 ft³
